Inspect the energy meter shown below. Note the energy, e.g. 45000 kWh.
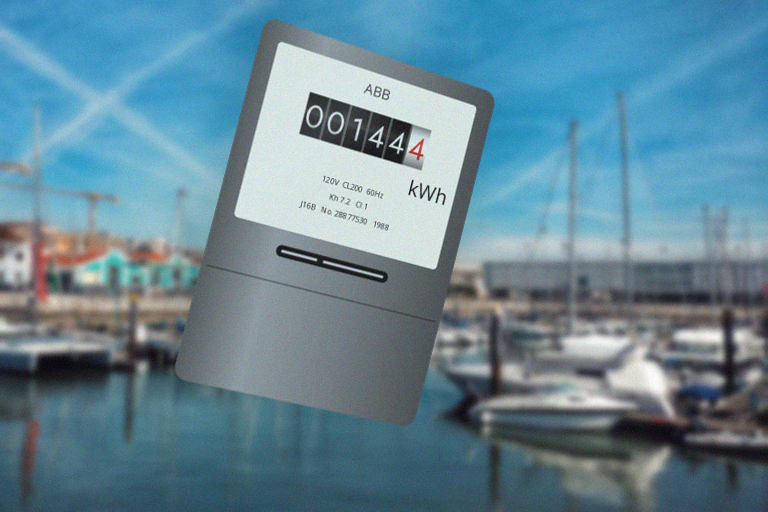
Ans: 144.4 kWh
